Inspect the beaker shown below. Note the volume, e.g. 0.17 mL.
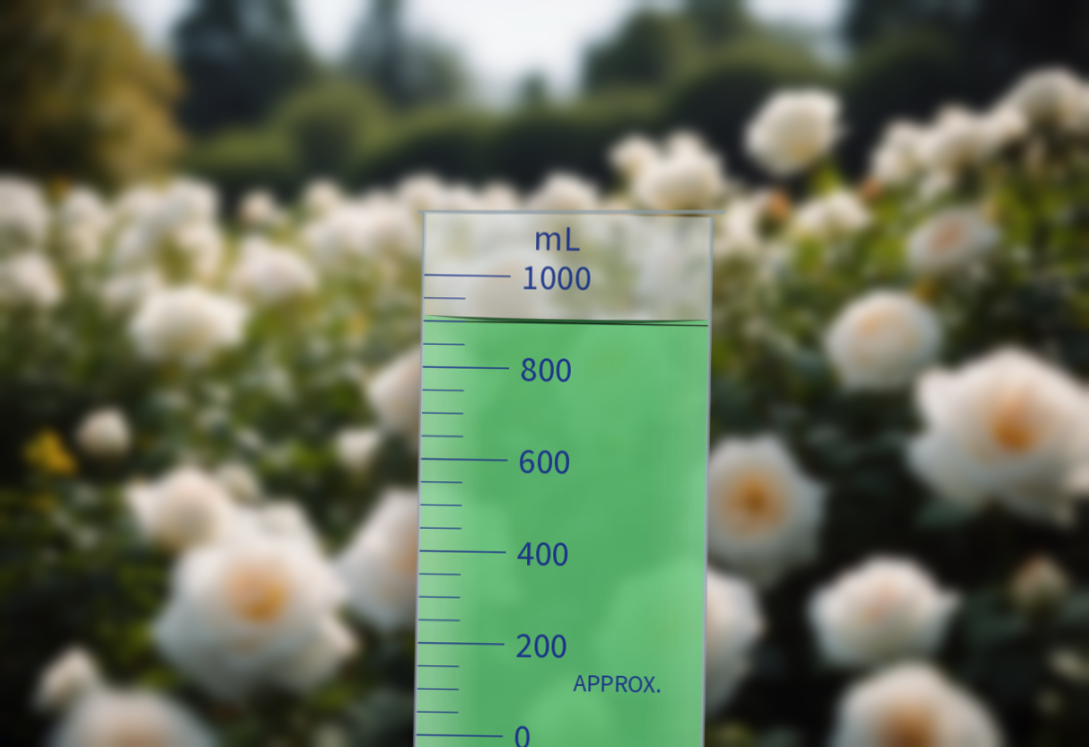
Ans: 900 mL
